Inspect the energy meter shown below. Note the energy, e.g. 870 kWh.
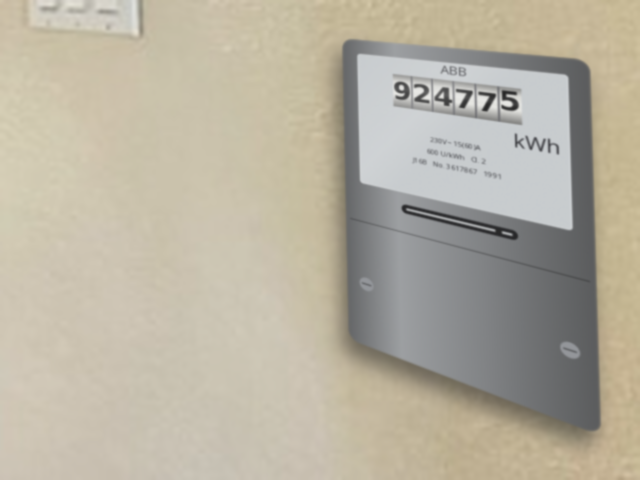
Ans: 924775 kWh
